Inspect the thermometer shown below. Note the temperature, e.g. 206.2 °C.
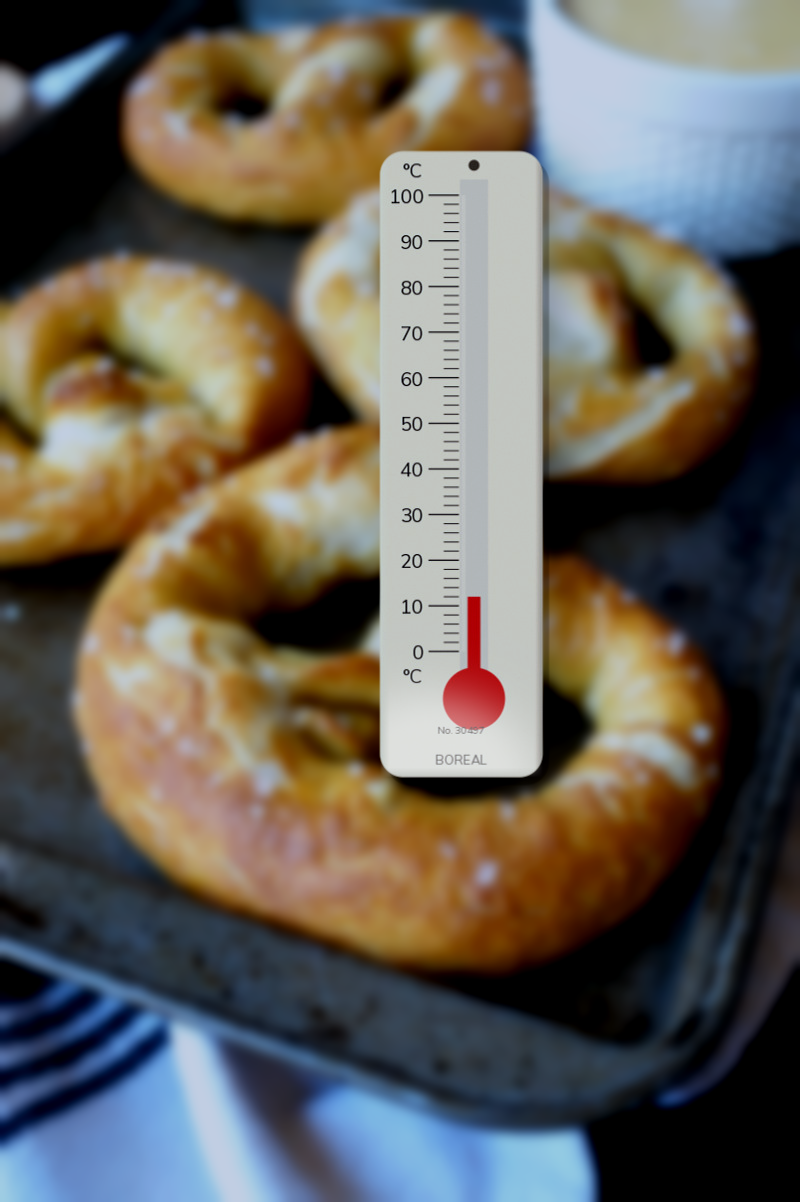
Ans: 12 °C
